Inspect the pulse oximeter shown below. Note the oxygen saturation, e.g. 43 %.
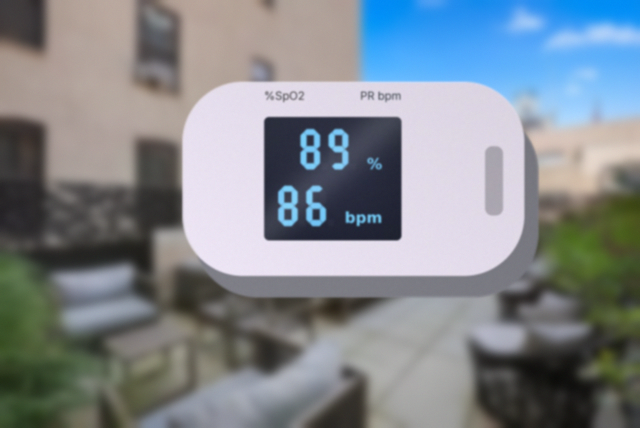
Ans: 89 %
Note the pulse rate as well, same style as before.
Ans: 86 bpm
